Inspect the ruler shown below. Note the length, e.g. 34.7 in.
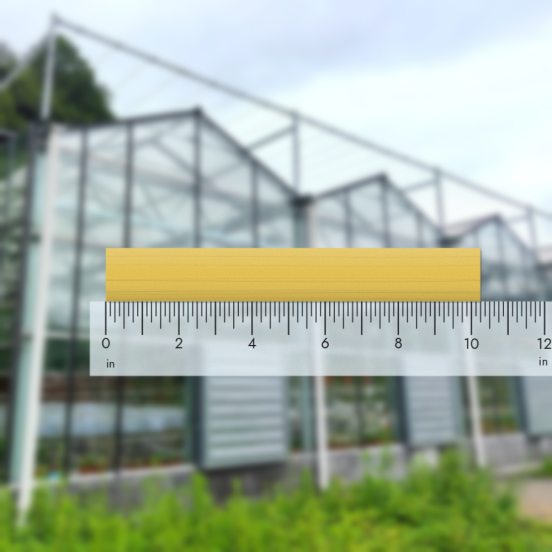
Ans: 10.25 in
